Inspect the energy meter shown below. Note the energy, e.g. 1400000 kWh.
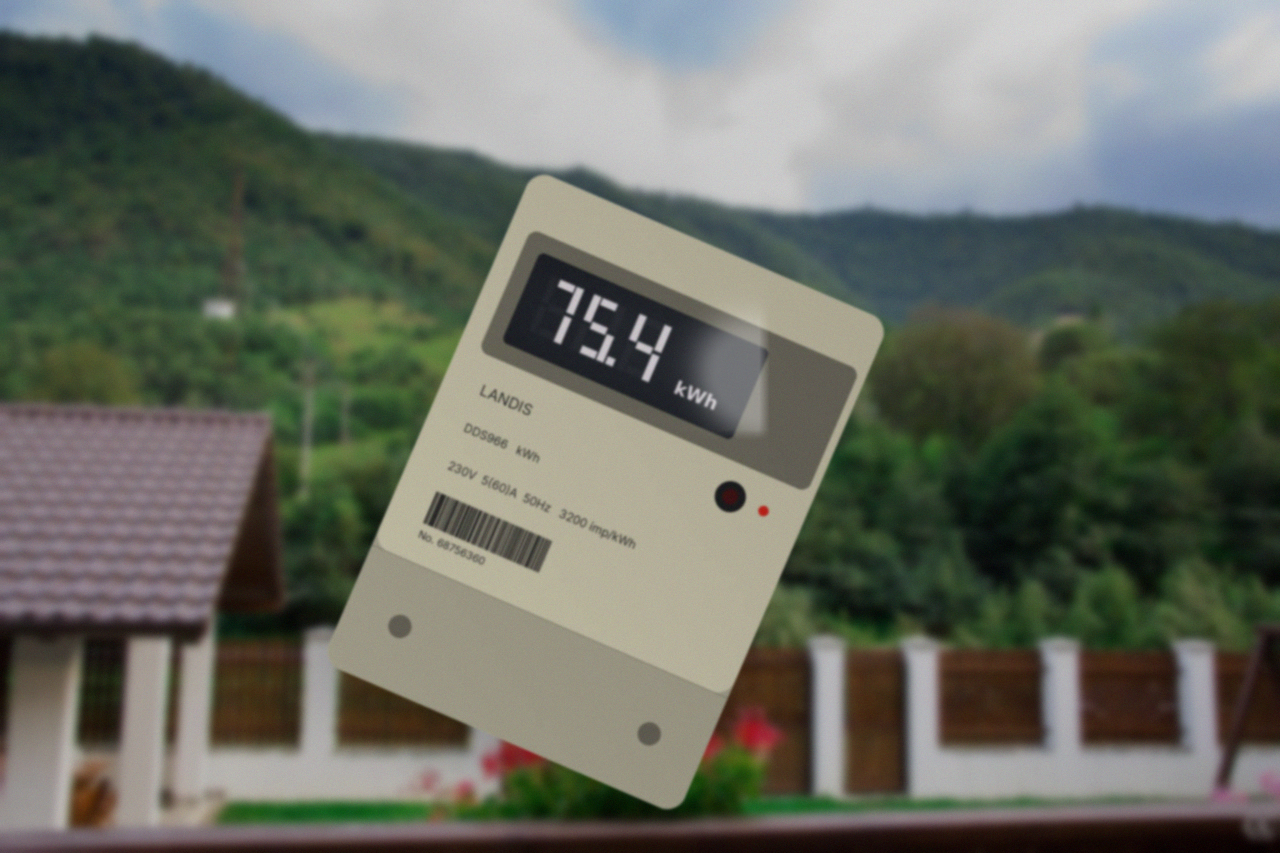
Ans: 75.4 kWh
